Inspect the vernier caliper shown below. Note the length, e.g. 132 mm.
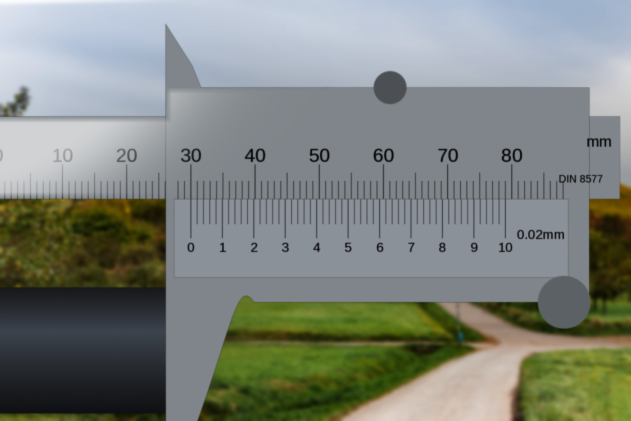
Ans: 30.0 mm
